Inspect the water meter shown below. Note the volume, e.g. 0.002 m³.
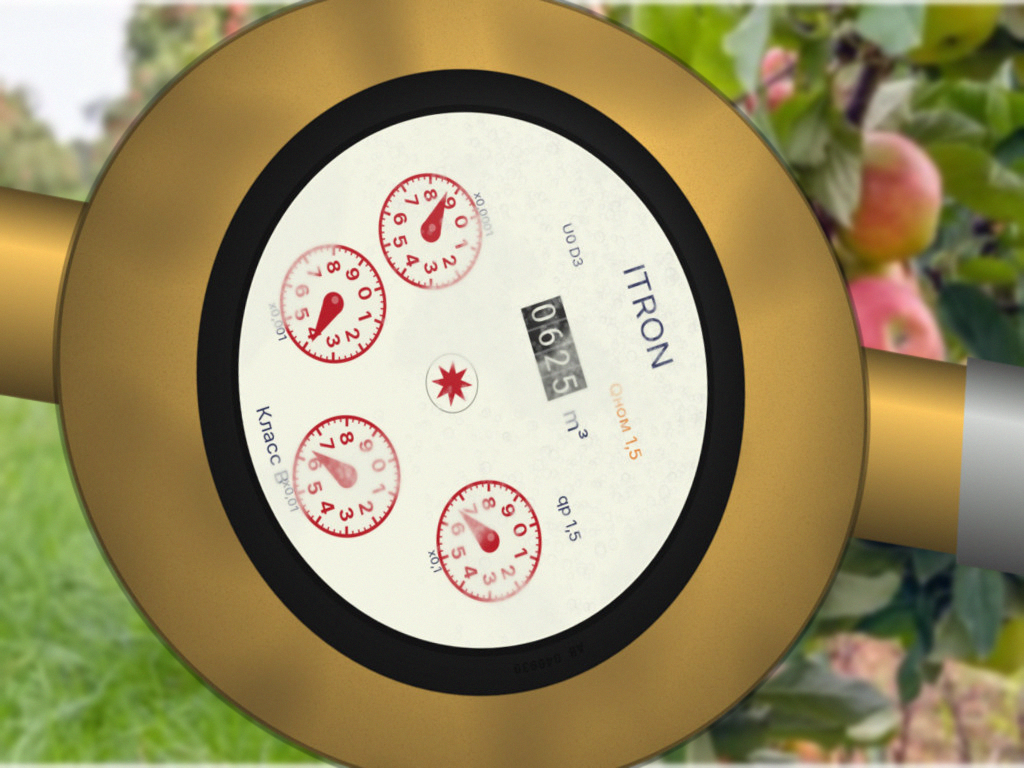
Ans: 625.6638 m³
